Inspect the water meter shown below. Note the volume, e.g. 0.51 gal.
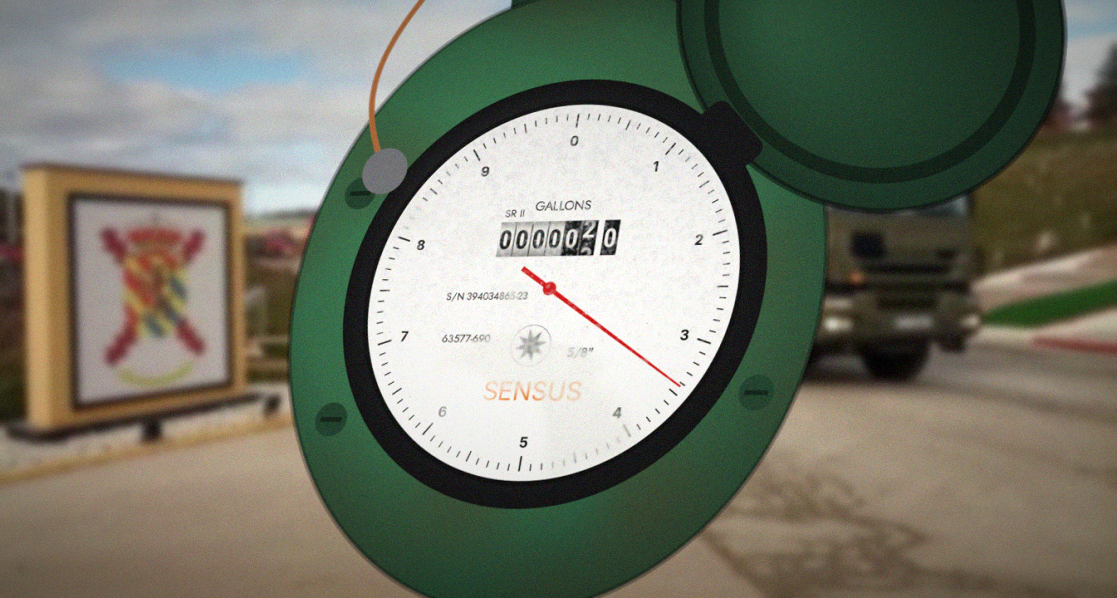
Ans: 23.4 gal
